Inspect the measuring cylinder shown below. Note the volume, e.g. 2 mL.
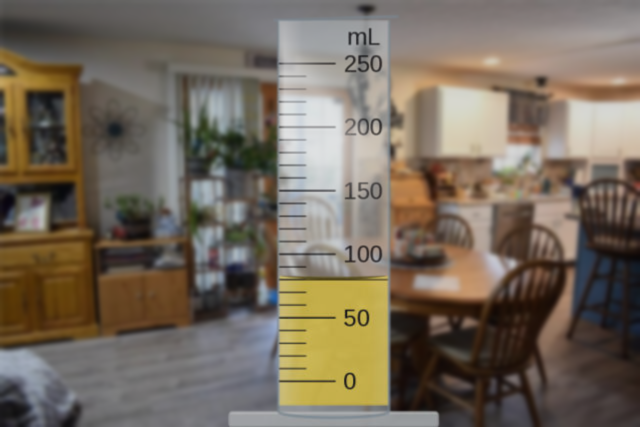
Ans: 80 mL
